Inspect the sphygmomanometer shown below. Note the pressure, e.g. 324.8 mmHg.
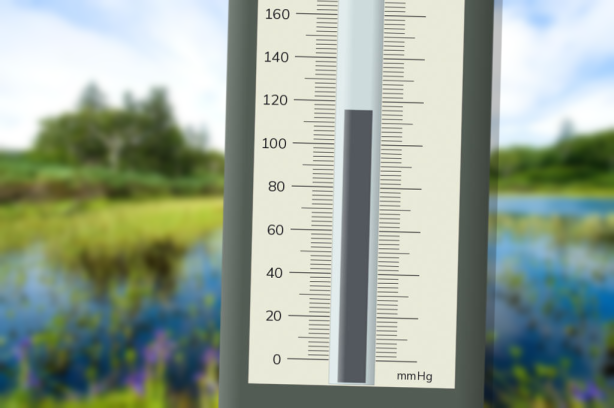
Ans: 116 mmHg
